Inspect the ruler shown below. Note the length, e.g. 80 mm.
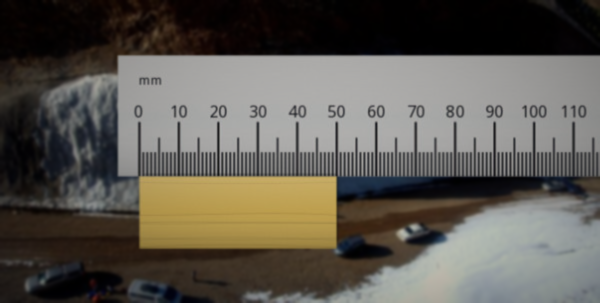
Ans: 50 mm
